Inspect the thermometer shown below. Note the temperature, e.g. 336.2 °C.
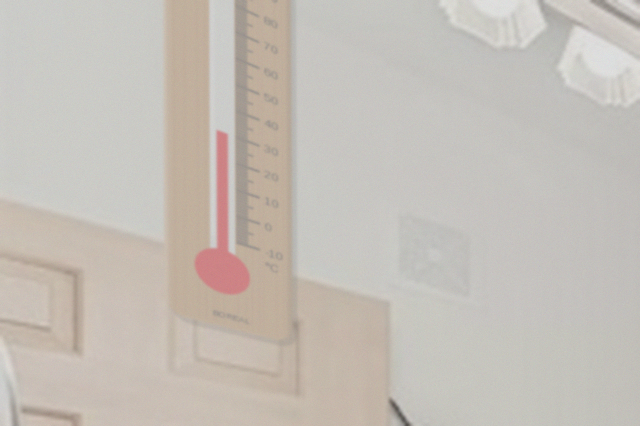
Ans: 30 °C
